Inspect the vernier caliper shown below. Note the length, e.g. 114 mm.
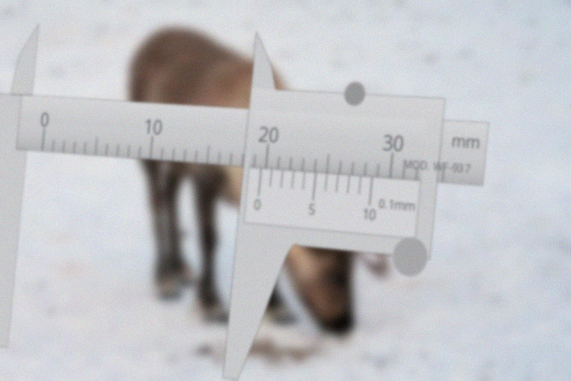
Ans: 19.6 mm
